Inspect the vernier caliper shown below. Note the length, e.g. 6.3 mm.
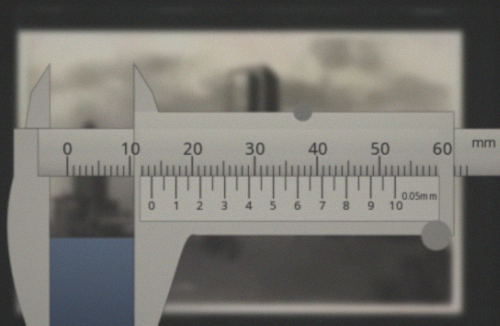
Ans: 13.5 mm
